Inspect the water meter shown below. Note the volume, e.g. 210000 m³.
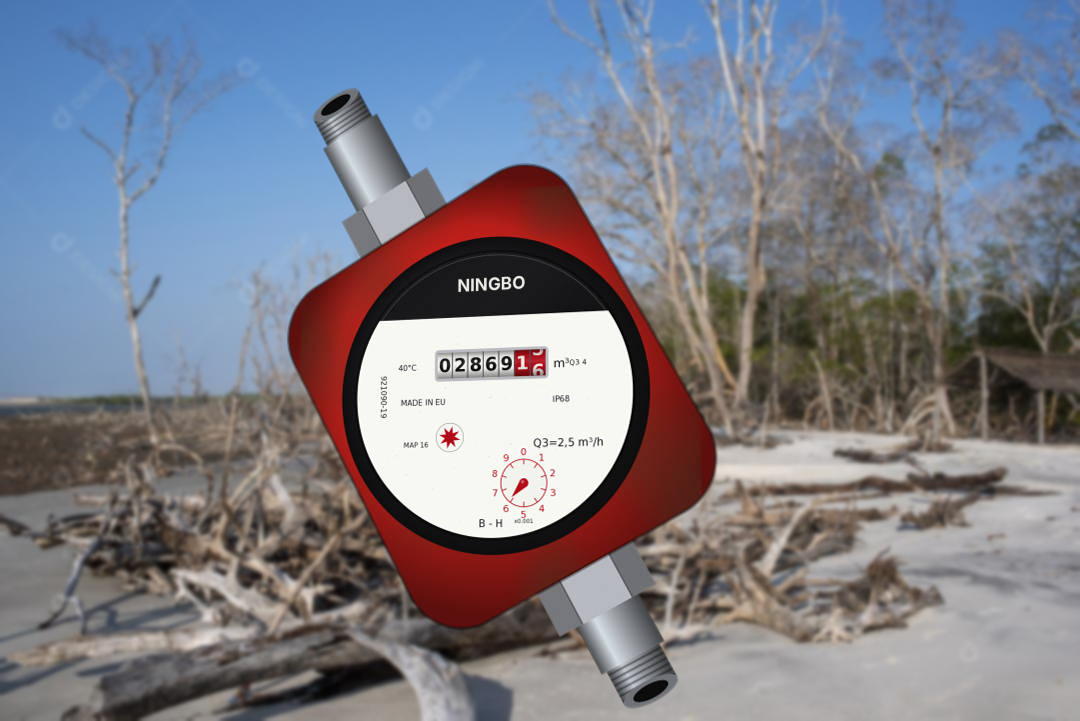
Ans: 2869.156 m³
